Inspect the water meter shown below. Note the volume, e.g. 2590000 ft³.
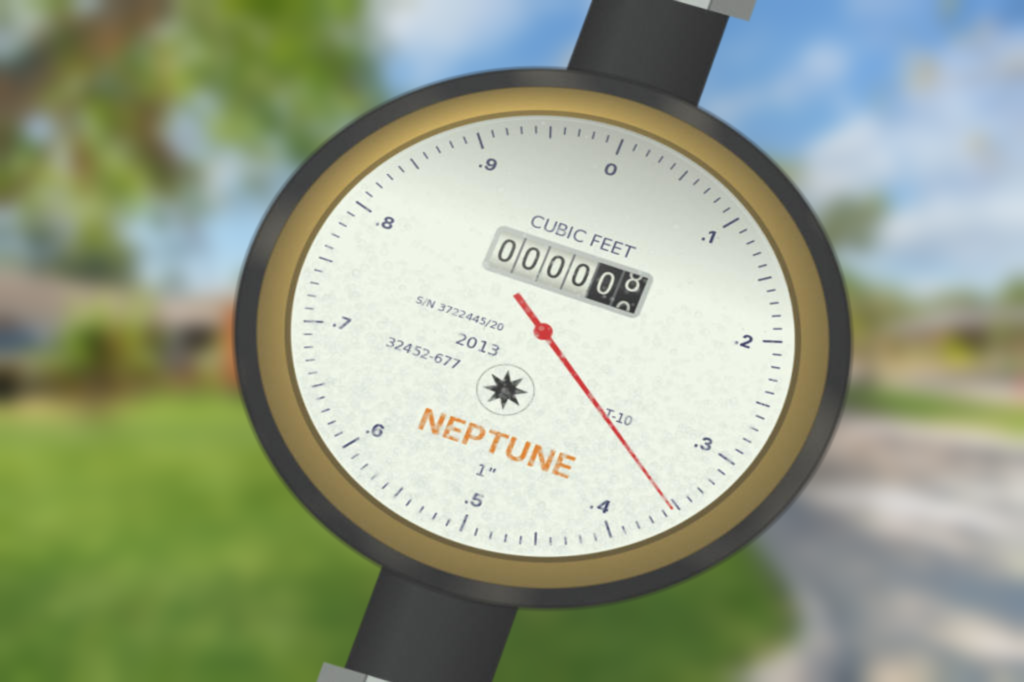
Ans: 8.35 ft³
